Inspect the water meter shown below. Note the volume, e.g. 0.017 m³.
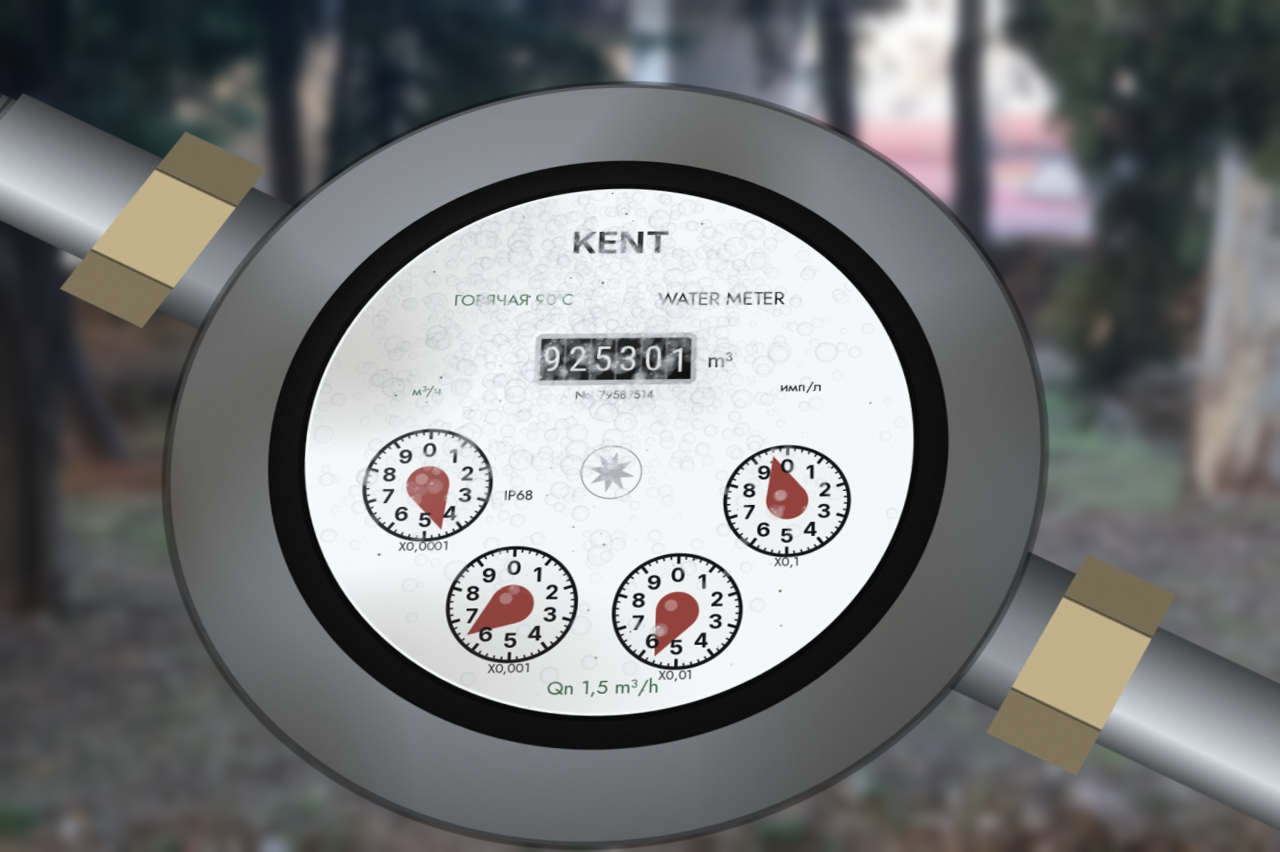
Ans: 925300.9564 m³
